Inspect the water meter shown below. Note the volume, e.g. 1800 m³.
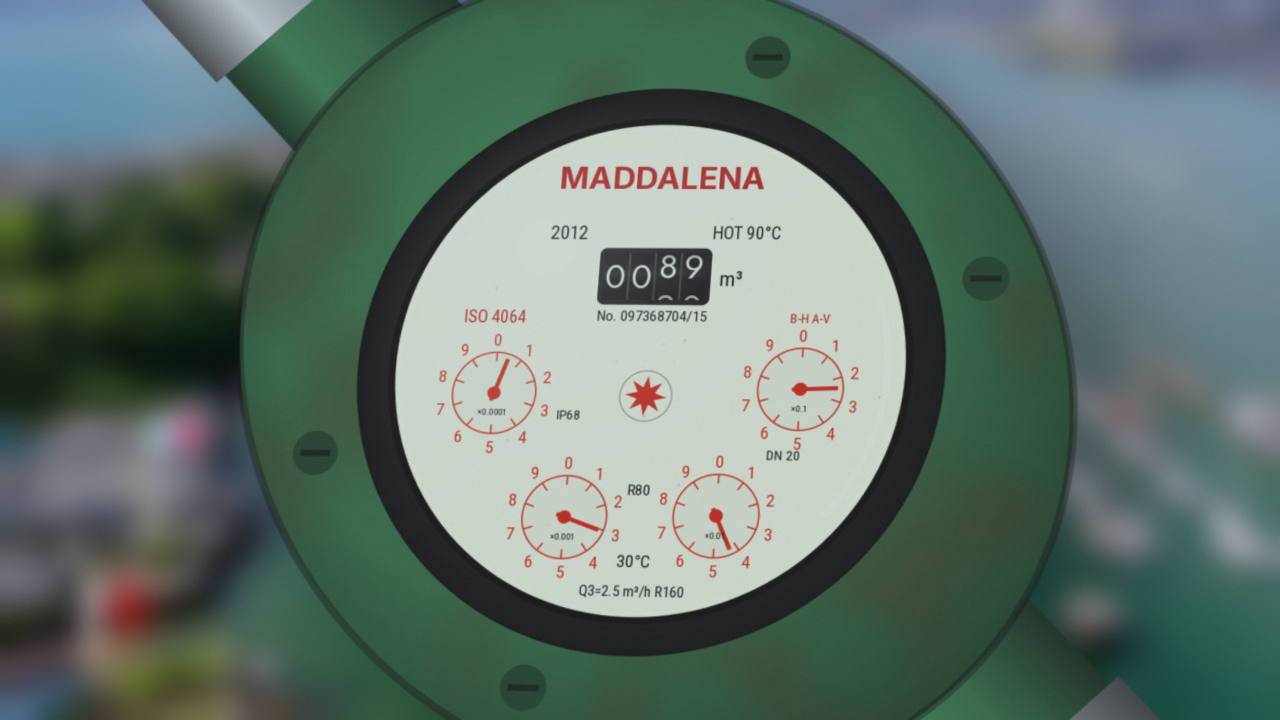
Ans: 89.2430 m³
